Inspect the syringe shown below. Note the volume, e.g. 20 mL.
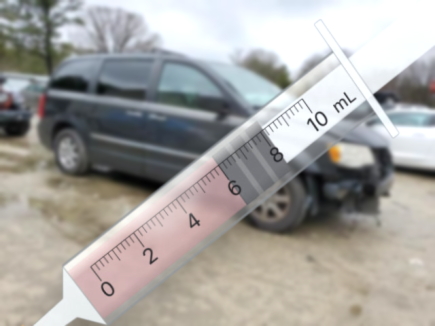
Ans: 6 mL
